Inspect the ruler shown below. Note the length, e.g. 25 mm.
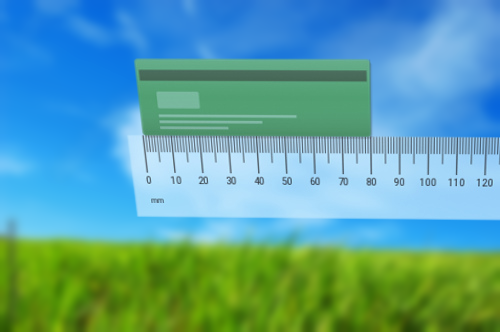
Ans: 80 mm
